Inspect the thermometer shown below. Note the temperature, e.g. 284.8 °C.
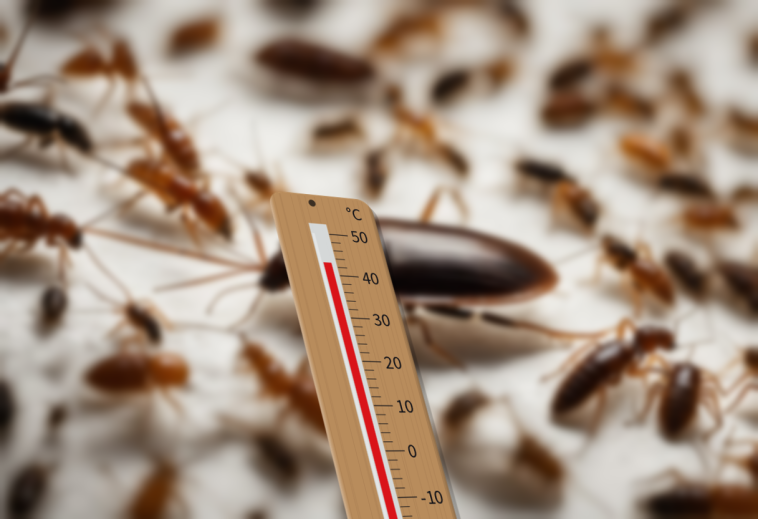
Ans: 43 °C
